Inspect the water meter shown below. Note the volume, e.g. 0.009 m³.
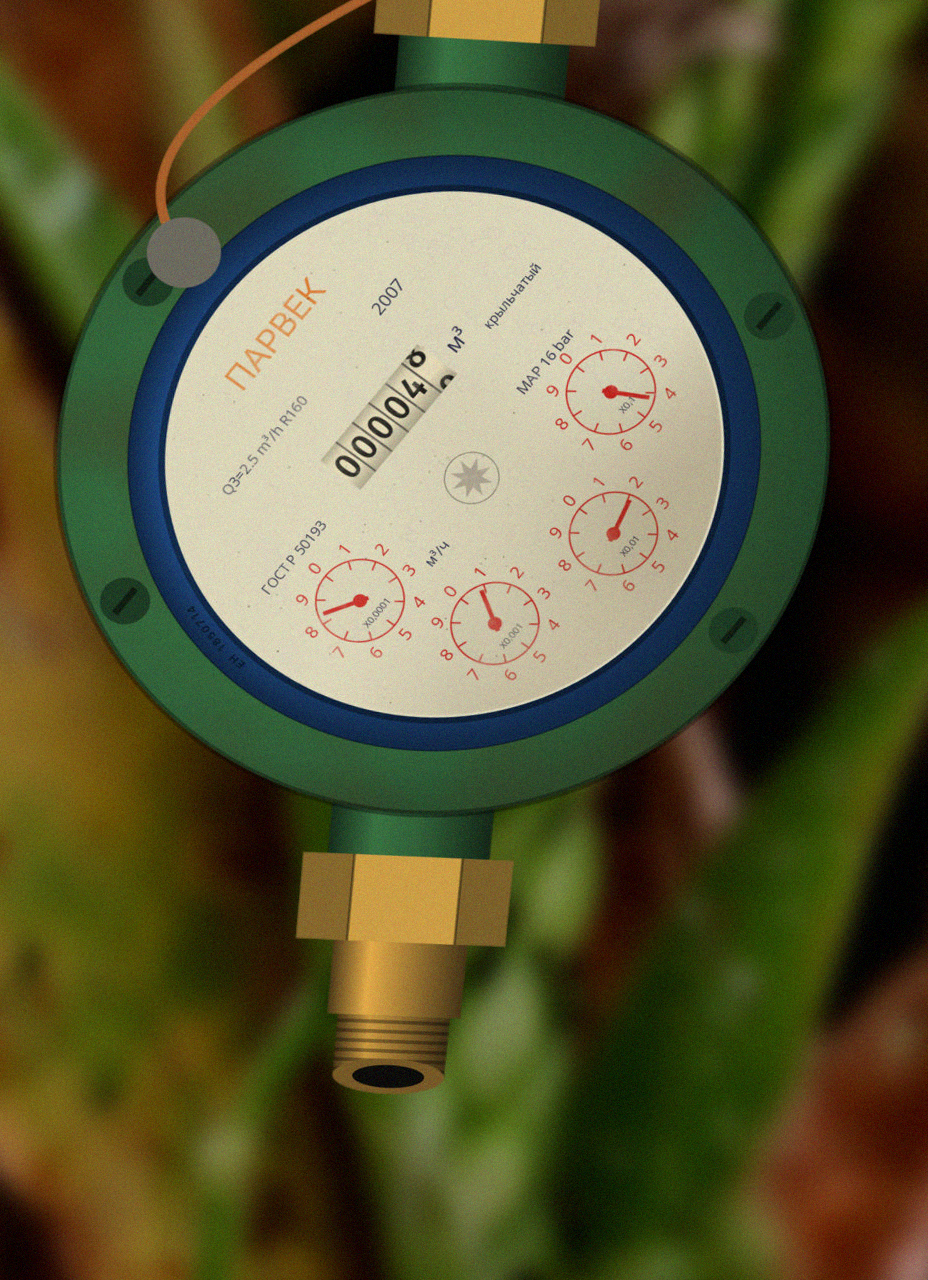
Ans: 48.4208 m³
